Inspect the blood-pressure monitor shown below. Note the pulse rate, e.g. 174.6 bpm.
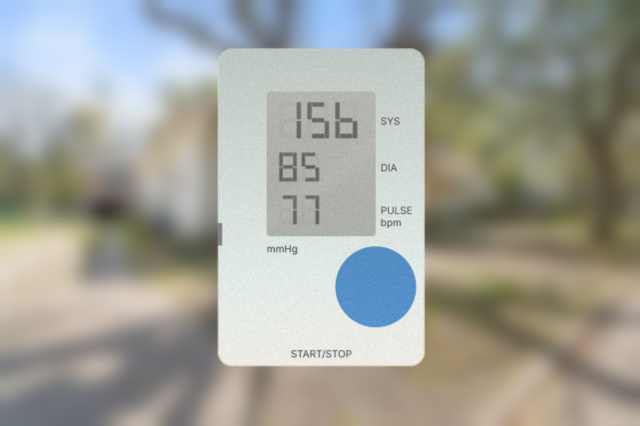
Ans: 77 bpm
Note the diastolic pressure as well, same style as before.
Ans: 85 mmHg
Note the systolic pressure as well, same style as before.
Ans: 156 mmHg
